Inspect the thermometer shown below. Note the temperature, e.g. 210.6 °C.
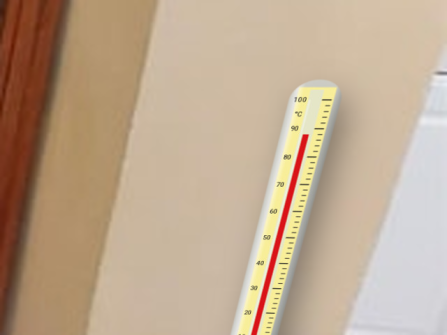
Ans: 88 °C
